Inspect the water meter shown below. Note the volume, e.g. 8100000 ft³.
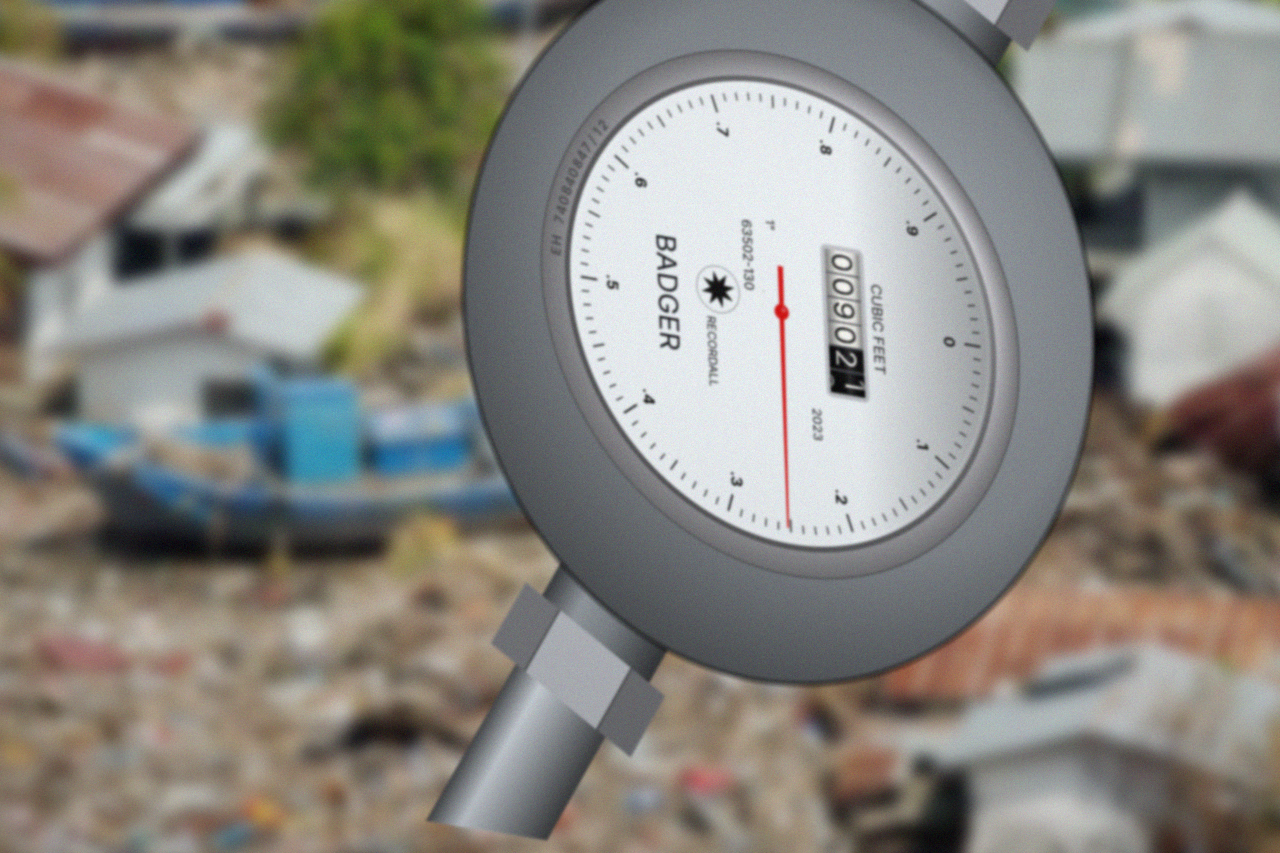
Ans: 9021.25 ft³
